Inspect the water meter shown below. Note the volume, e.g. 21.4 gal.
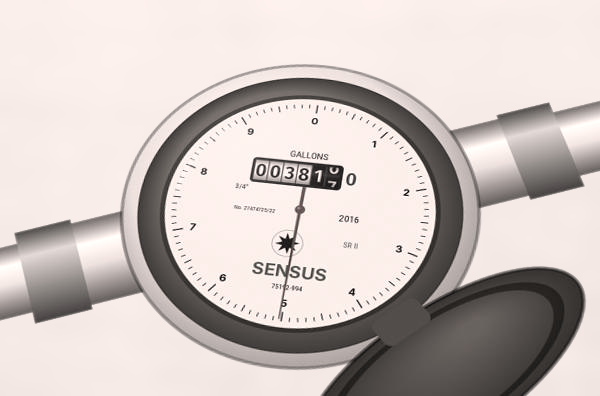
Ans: 38165.0 gal
